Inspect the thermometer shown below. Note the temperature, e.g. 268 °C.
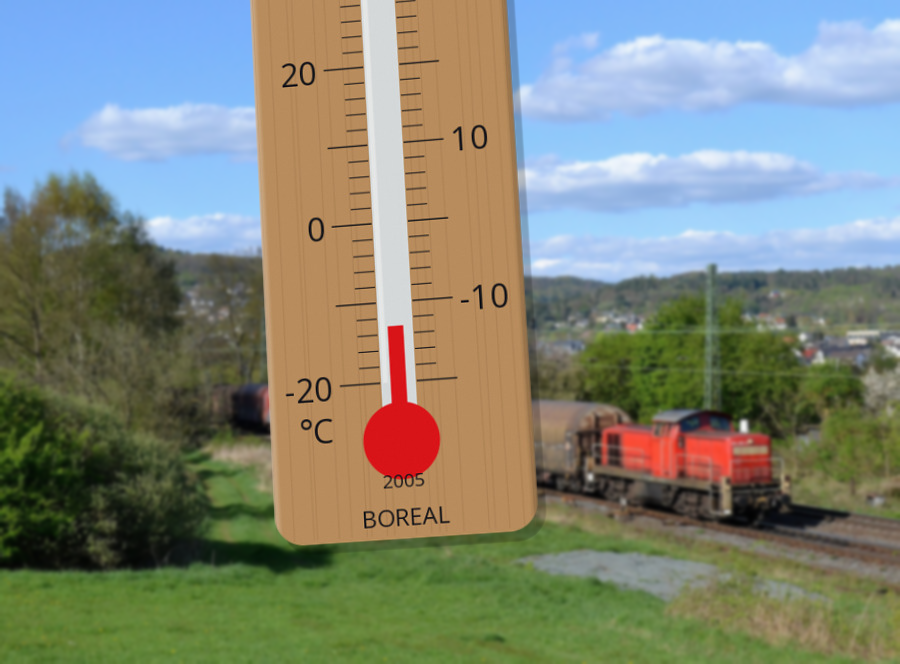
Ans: -13 °C
